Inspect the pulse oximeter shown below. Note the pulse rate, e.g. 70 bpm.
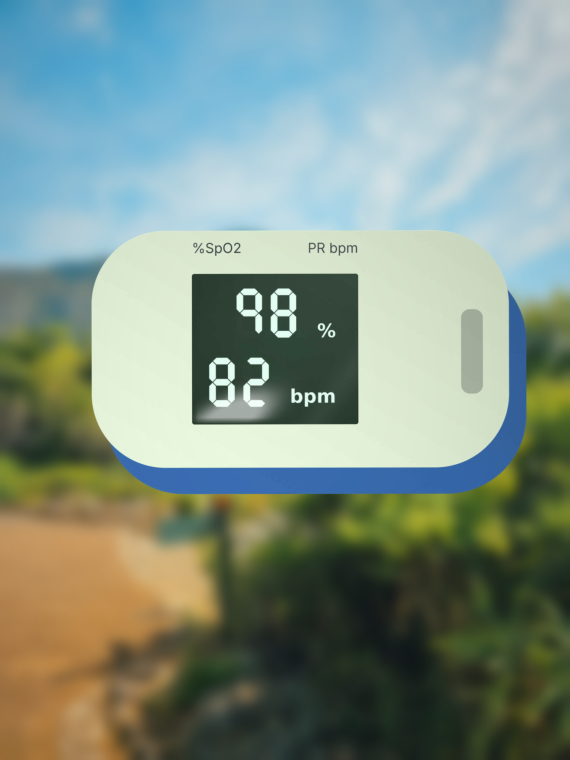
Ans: 82 bpm
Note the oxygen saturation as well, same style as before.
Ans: 98 %
